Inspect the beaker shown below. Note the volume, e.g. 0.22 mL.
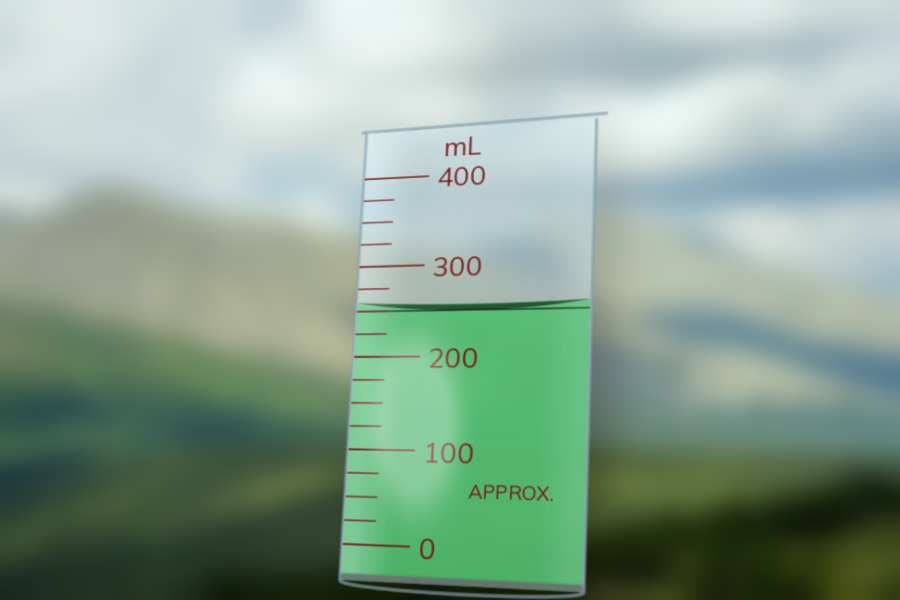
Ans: 250 mL
